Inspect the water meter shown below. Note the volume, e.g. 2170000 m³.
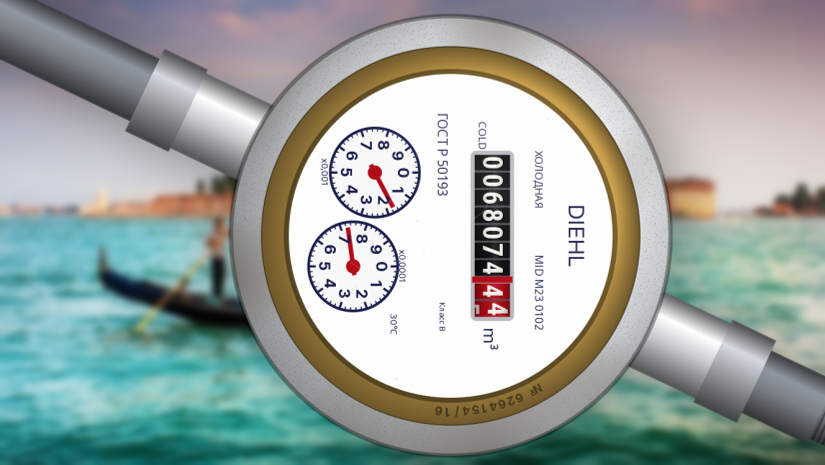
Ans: 68074.4417 m³
